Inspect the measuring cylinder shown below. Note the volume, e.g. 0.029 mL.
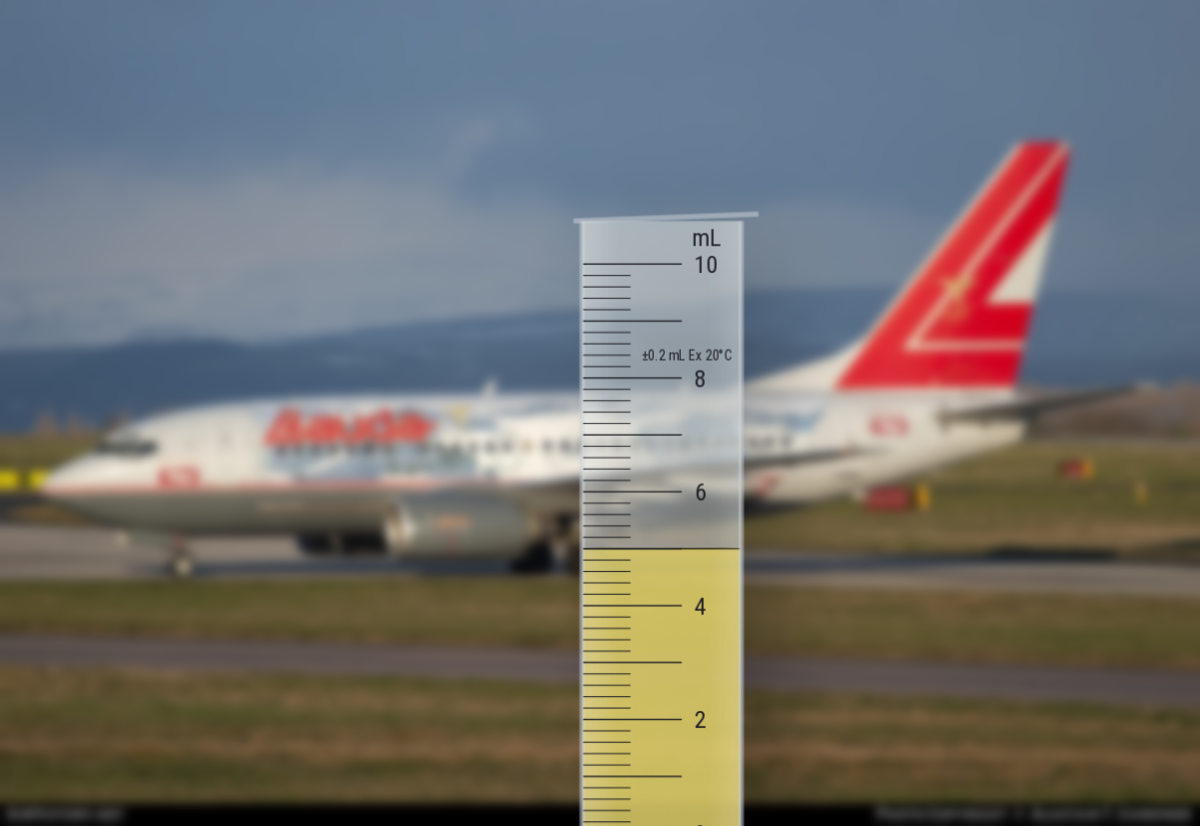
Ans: 5 mL
